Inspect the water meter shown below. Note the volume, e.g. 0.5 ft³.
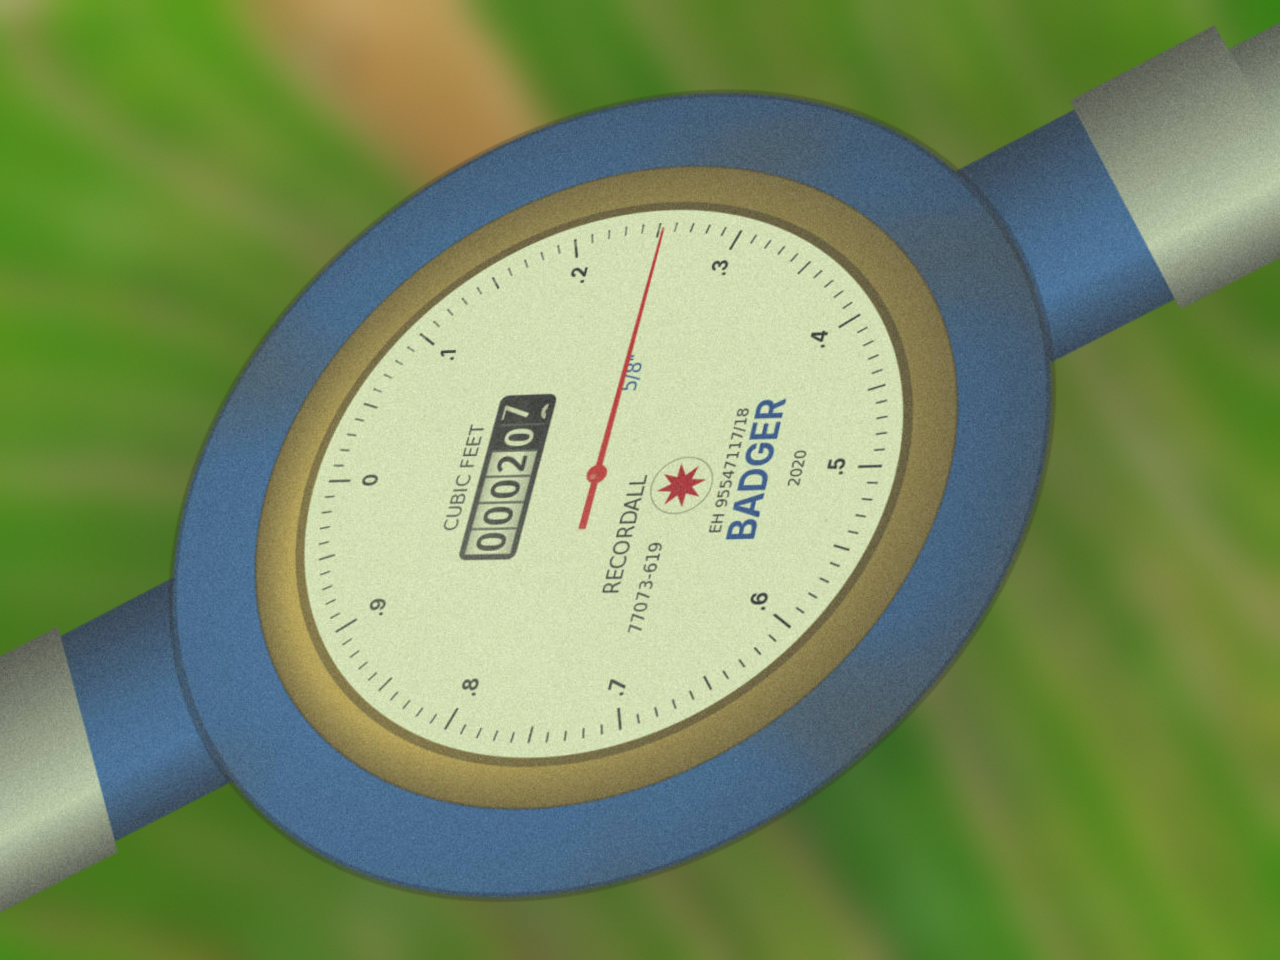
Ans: 207.25 ft³
